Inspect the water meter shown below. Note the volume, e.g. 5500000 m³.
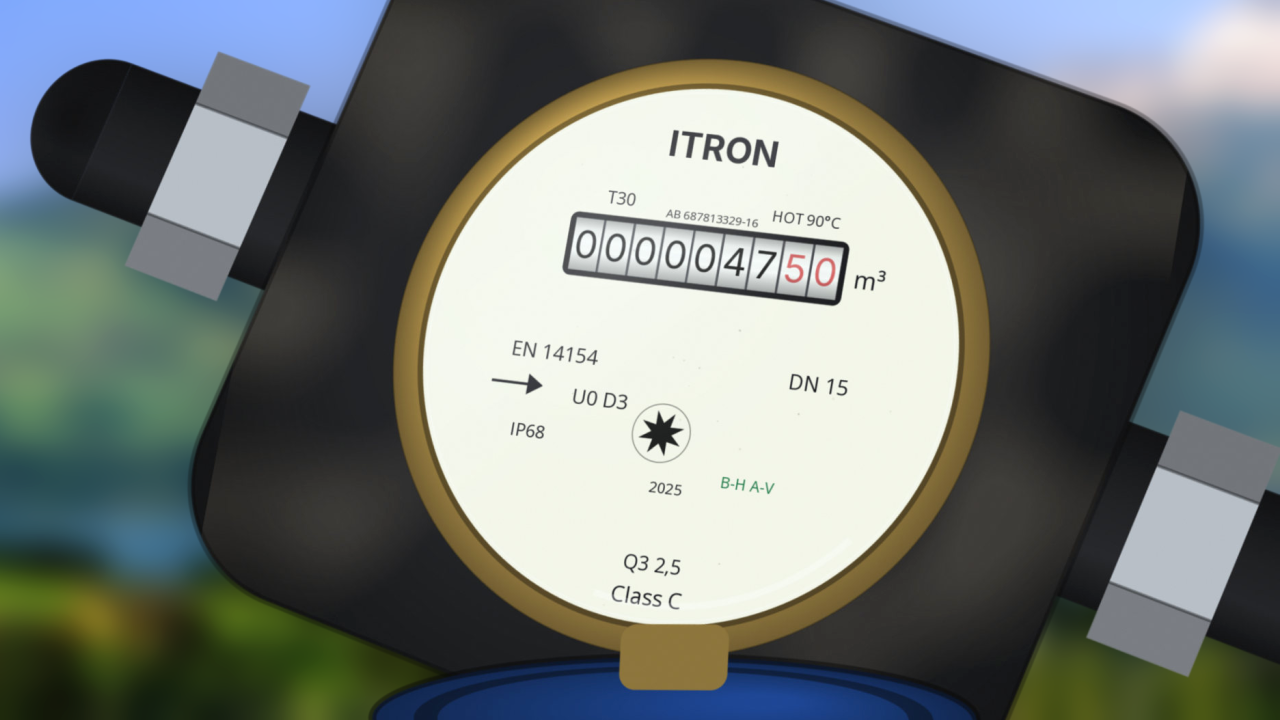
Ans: 47.50 m³
